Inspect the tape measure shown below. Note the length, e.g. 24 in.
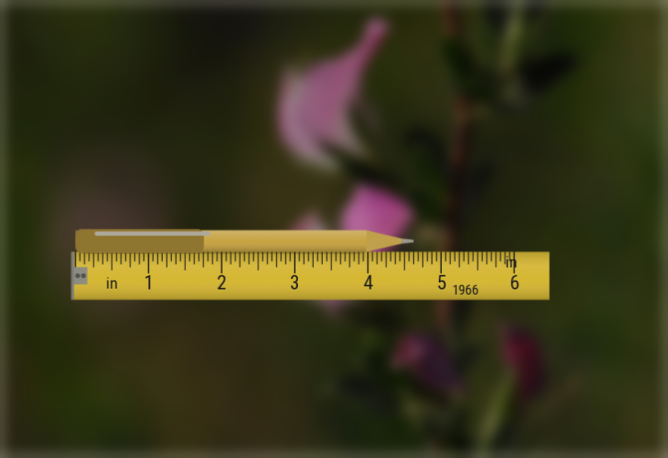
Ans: 4.625 in
